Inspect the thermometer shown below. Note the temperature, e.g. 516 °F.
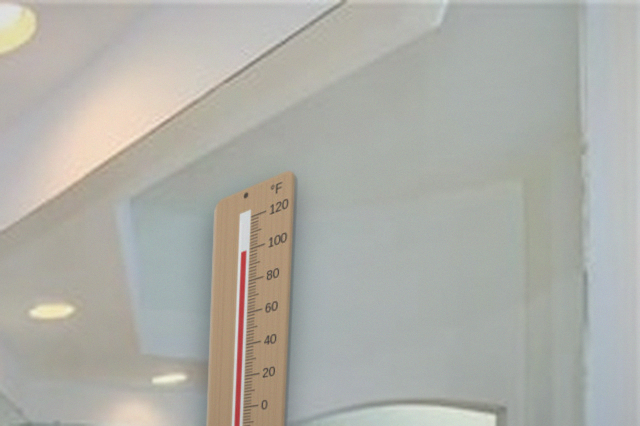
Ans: 100 °F
